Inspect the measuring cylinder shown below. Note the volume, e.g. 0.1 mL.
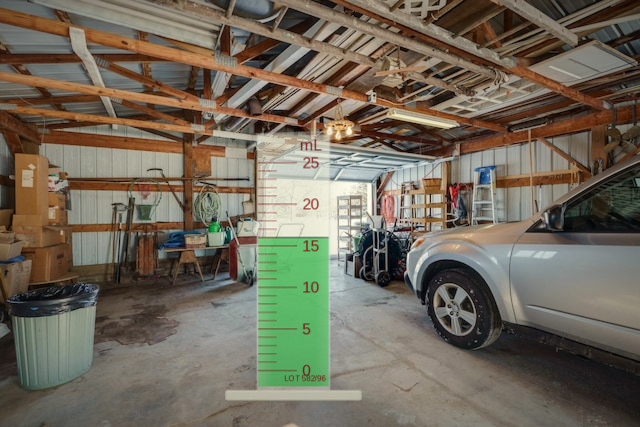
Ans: 16 mL
